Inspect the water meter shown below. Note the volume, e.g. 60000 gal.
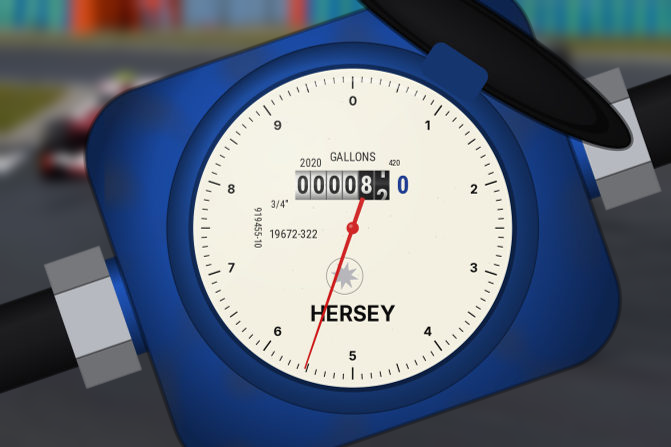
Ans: 815.5 gal
